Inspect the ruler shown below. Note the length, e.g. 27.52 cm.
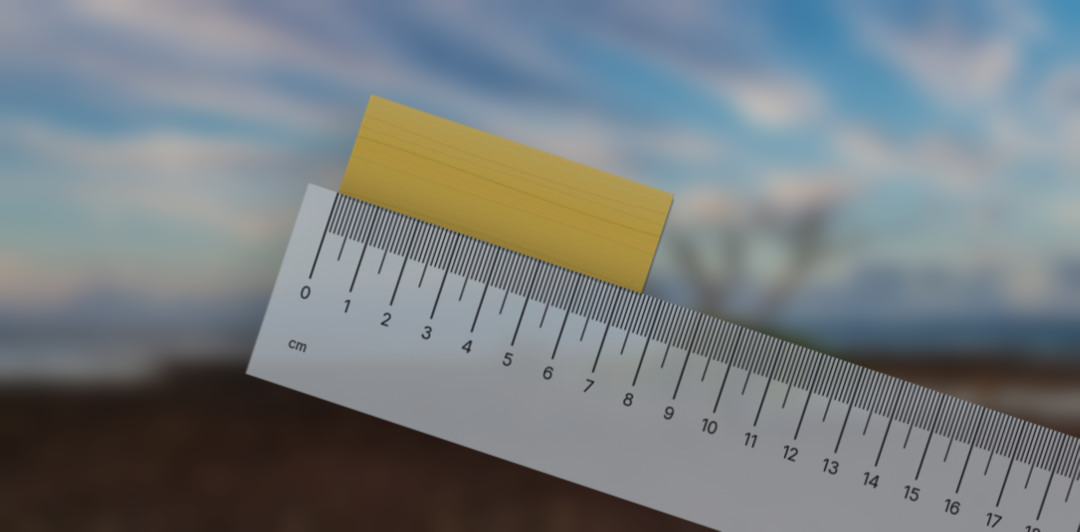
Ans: 7.5 cm
